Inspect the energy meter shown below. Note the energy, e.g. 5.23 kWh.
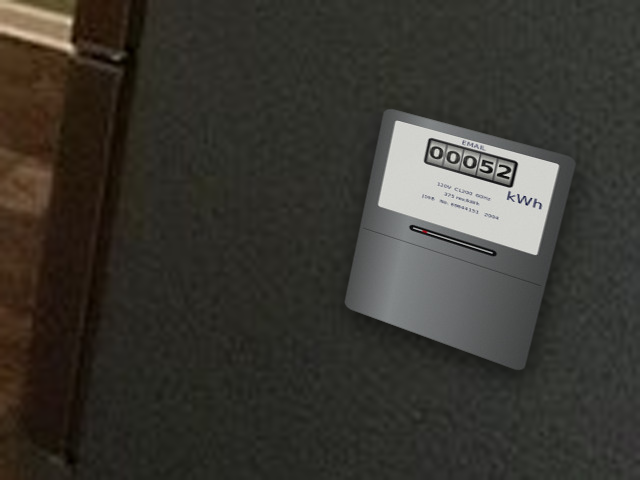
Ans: 52 kWh
